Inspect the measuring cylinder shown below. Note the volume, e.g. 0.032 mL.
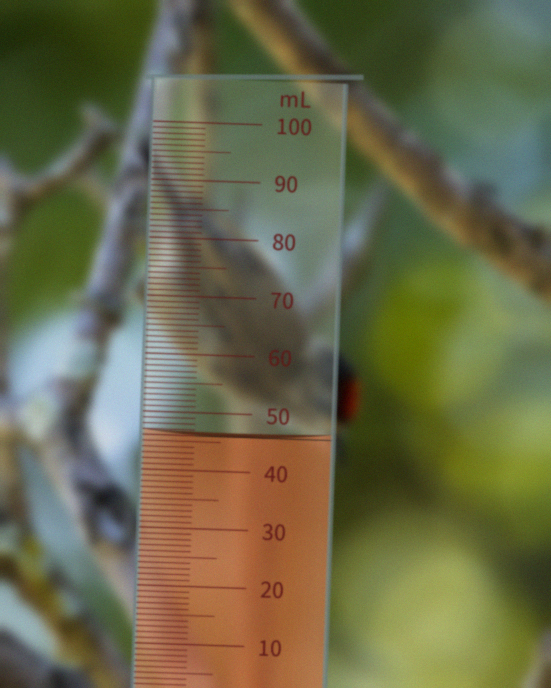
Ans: 46 mL
